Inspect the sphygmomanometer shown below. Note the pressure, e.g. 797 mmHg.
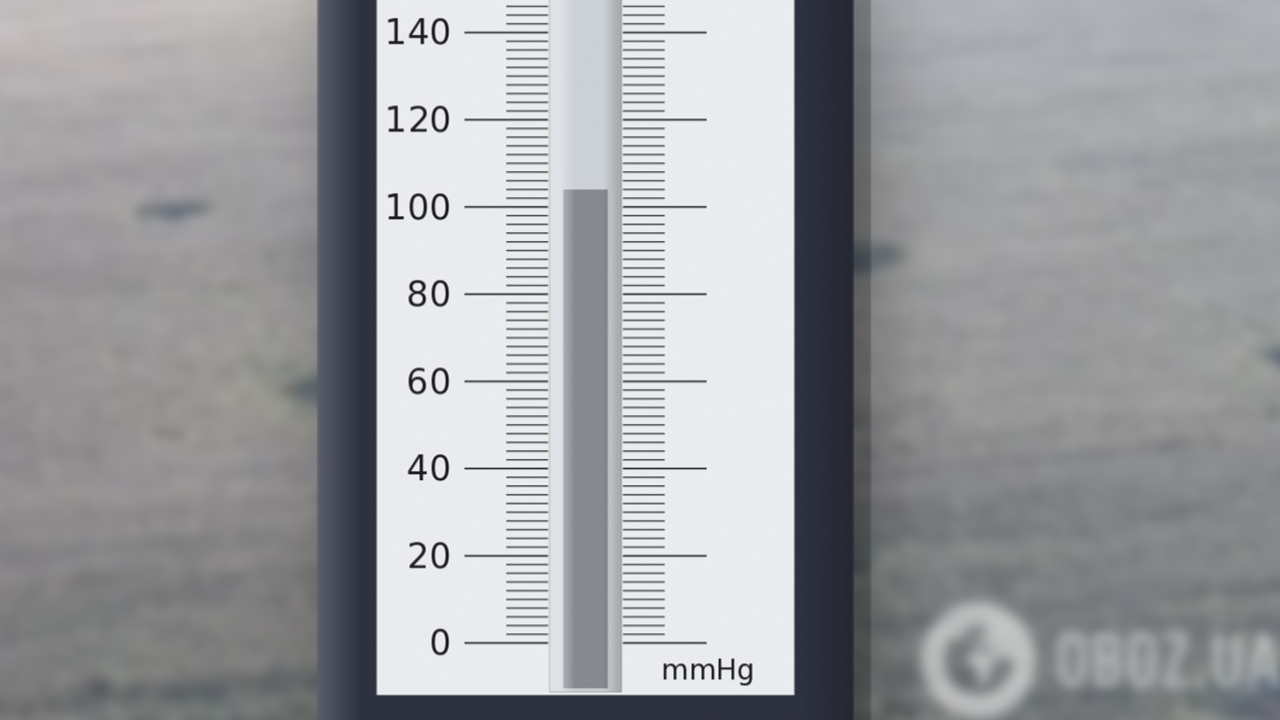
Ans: 104 mmHg
